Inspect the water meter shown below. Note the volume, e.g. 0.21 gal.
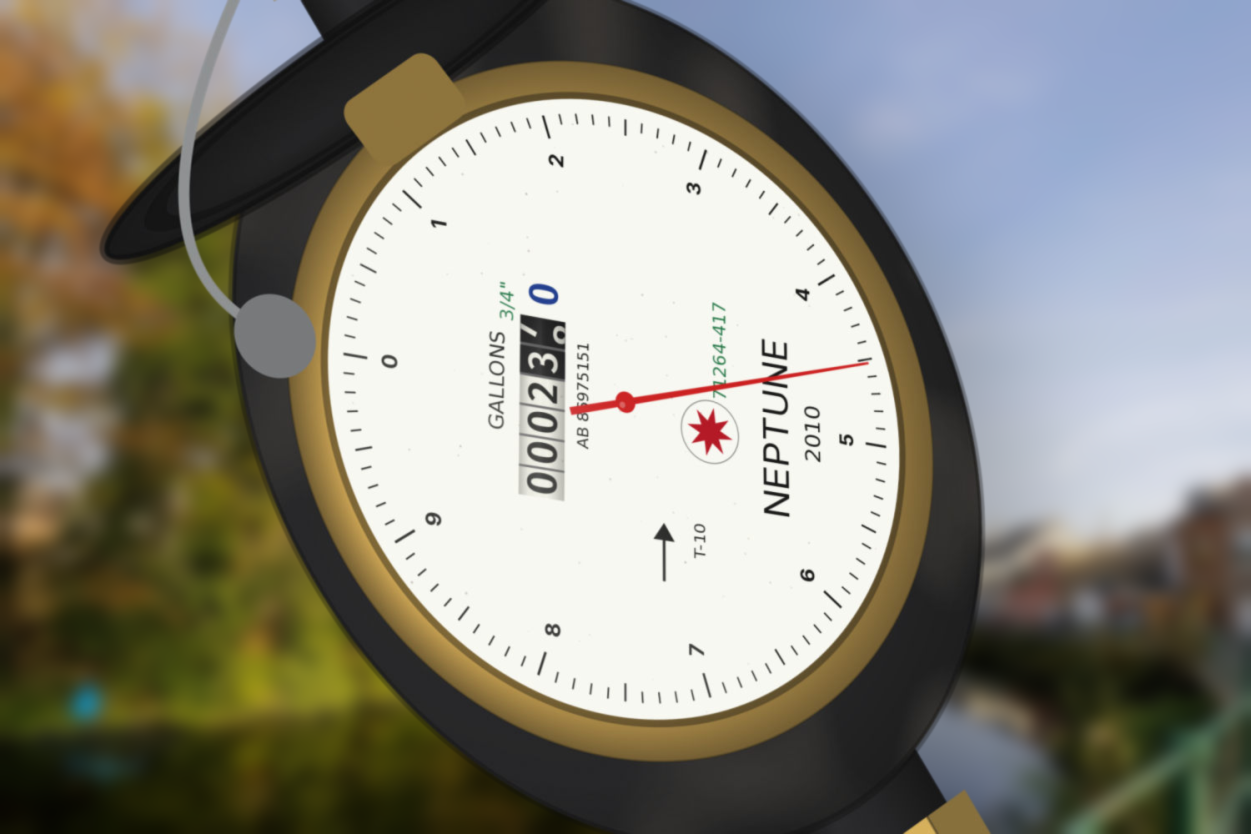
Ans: 2374.5 gal
